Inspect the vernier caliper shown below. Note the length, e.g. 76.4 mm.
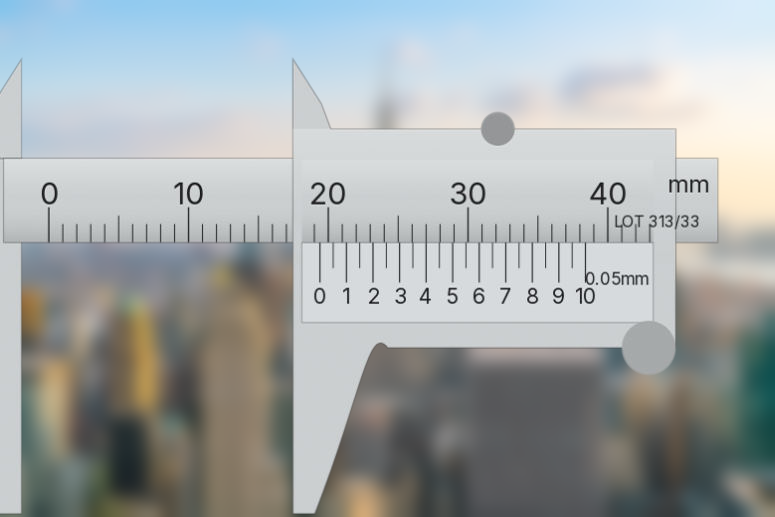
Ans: 19.4 mm
